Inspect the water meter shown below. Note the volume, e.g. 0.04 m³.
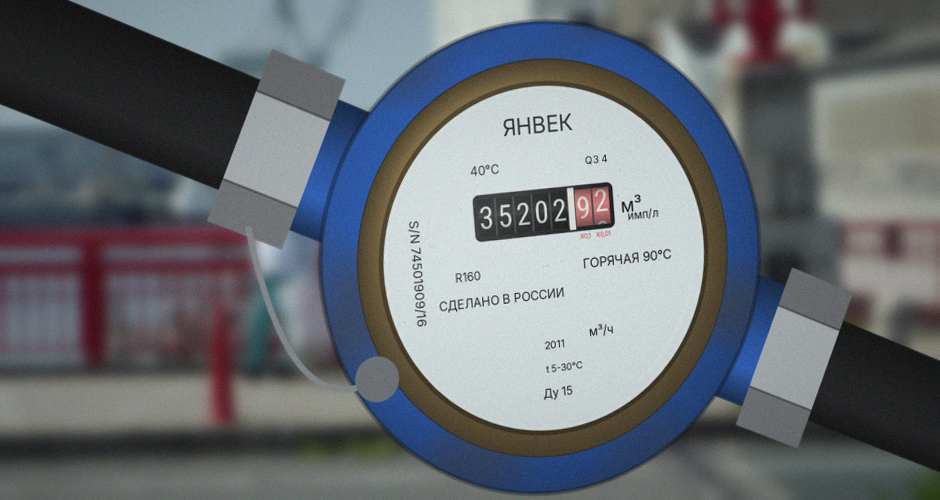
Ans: 35202.92 m³
